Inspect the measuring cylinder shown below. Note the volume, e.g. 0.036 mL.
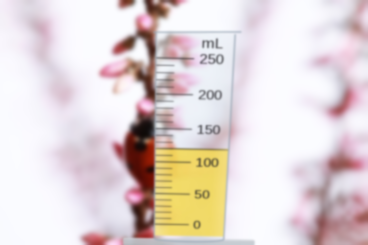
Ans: 120 mL
